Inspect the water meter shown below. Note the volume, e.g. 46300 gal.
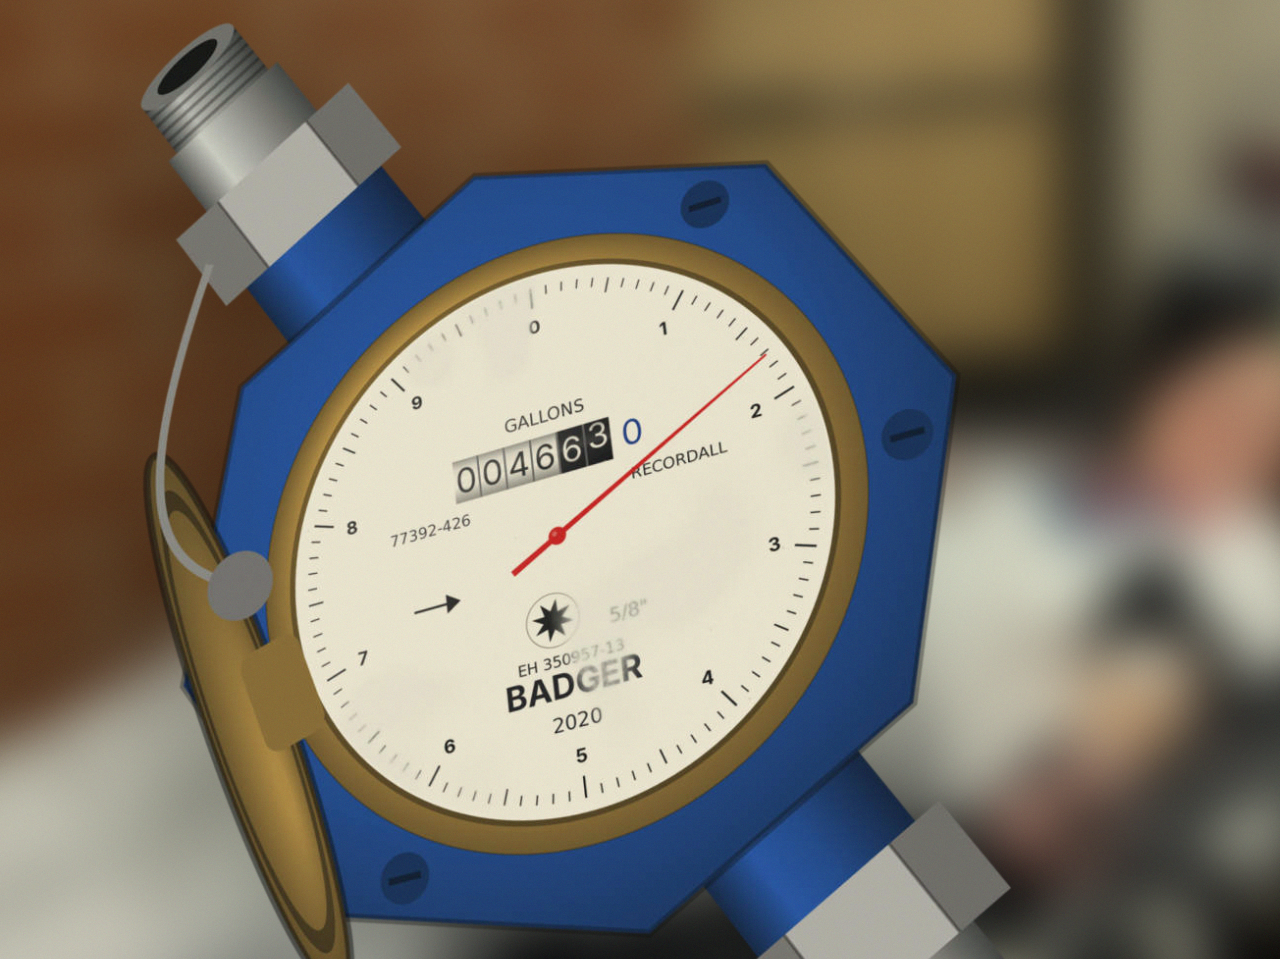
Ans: 46631.7 gal
